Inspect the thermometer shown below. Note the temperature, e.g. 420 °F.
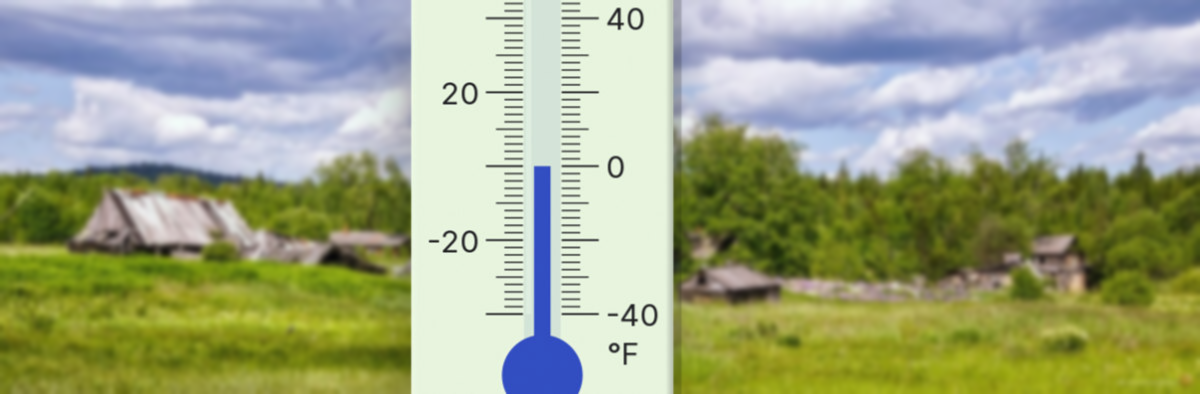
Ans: 0 °F
